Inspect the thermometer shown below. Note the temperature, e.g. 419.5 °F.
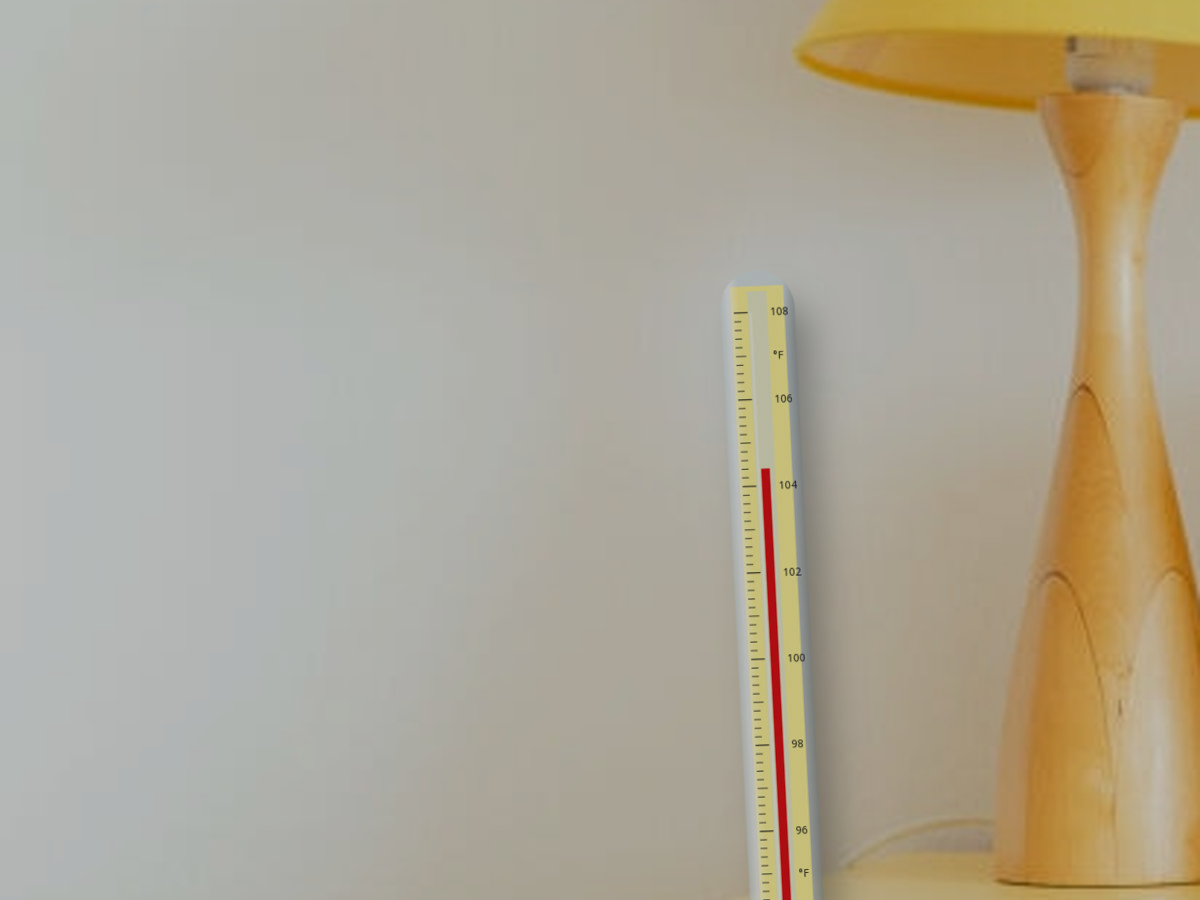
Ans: 104.4 °F
